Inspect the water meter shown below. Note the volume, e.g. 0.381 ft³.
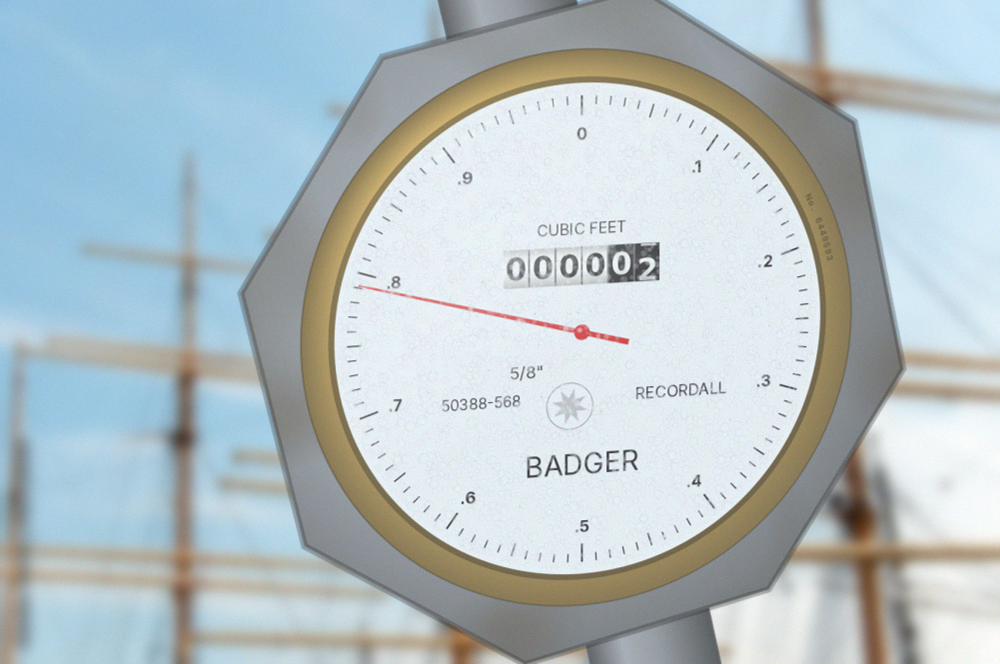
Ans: 1.79 ft³
